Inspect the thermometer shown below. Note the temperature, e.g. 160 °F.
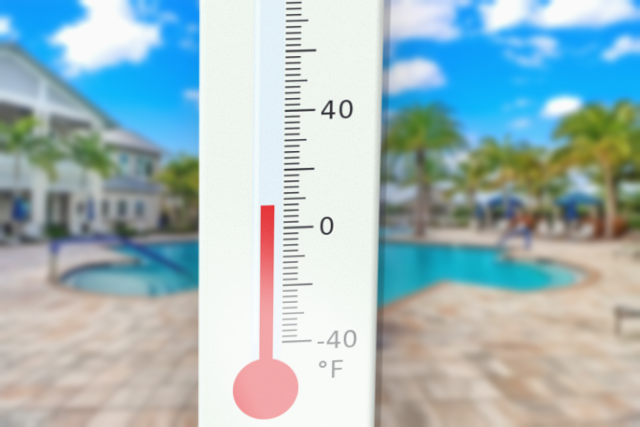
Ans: 8 °F
